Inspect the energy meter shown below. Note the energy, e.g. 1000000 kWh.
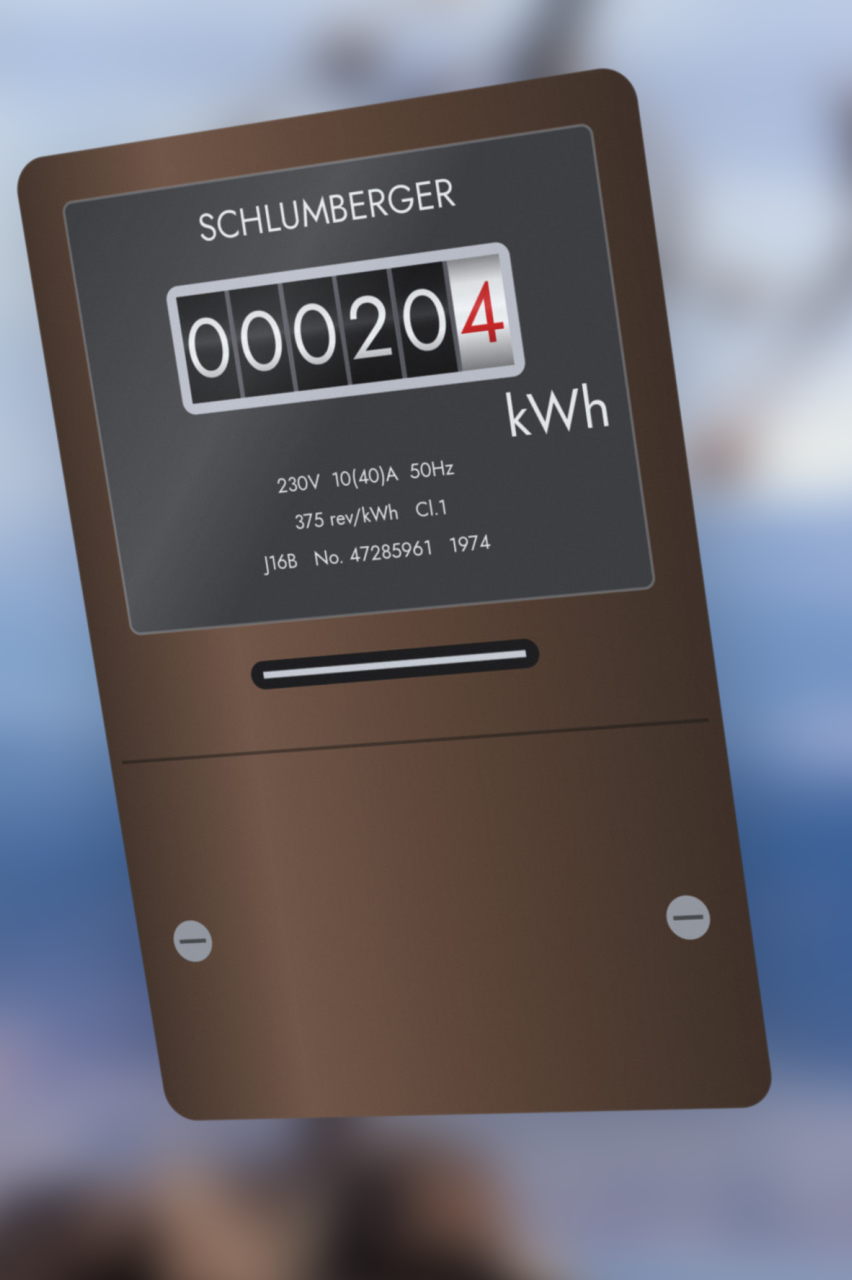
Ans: 20.4 kWh
